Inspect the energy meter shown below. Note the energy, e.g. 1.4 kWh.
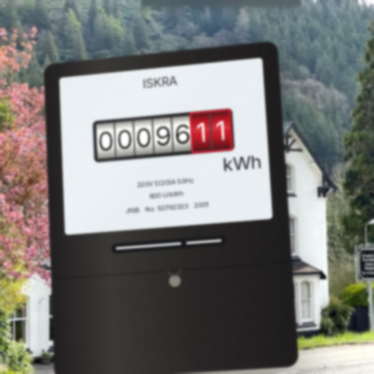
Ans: 96.11 kWh
